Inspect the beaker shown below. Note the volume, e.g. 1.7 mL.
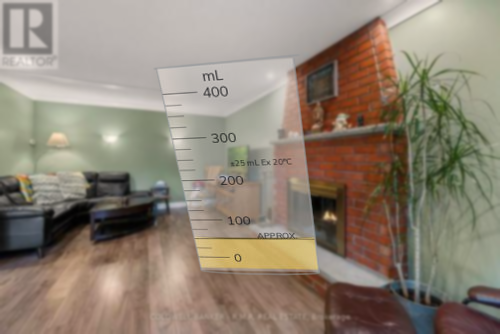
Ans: 50 mL
